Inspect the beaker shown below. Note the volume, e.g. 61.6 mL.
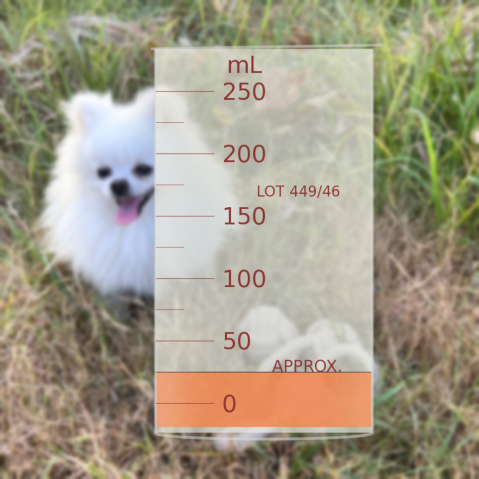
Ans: 25 mL
